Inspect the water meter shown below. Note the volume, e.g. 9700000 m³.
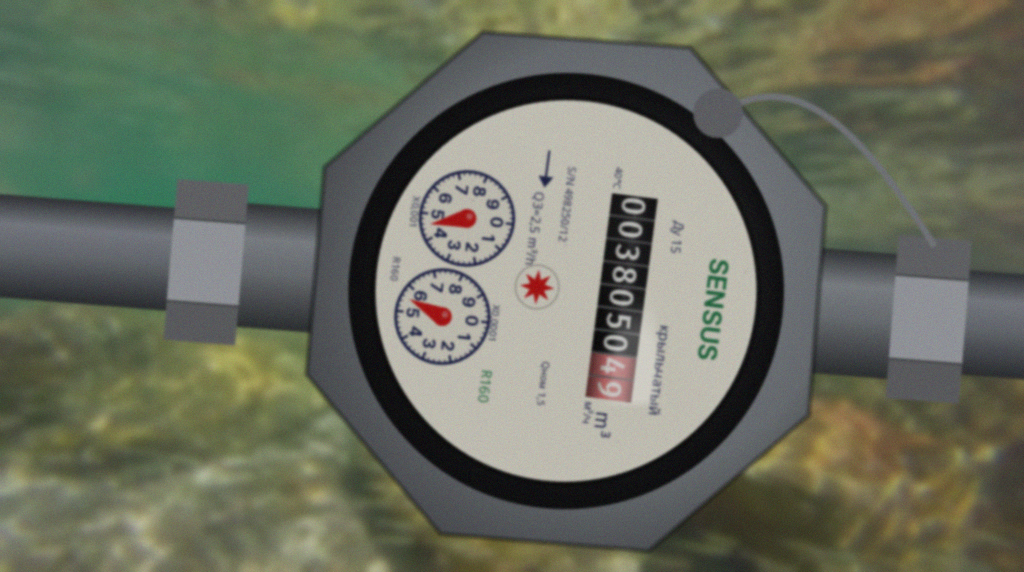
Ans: 38050.4945 m³
